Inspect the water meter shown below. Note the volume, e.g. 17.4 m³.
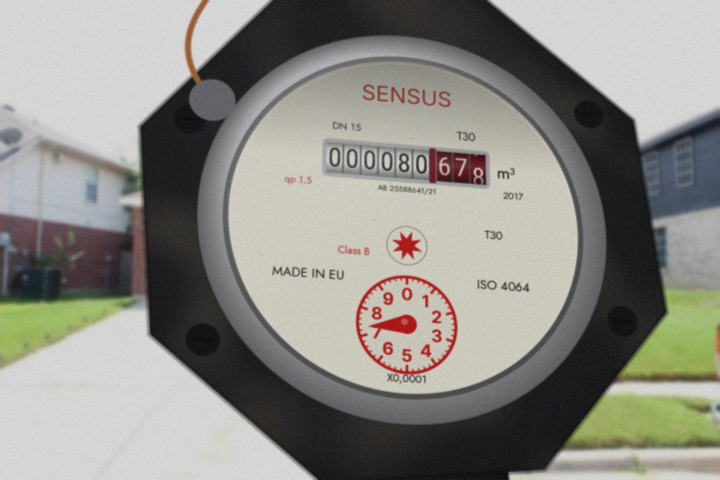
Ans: 80.6777 m³
